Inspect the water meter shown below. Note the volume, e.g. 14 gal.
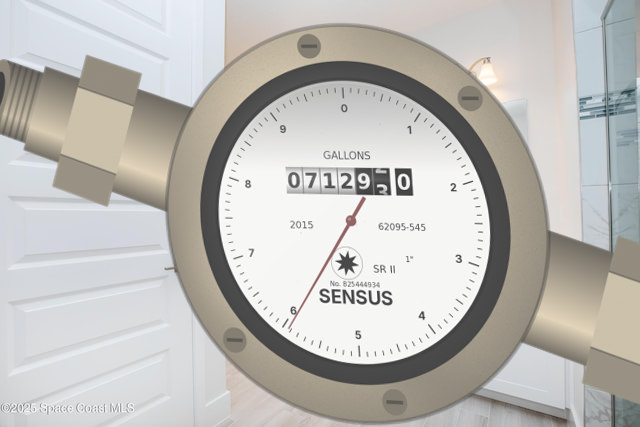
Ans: 712925.9 gal
